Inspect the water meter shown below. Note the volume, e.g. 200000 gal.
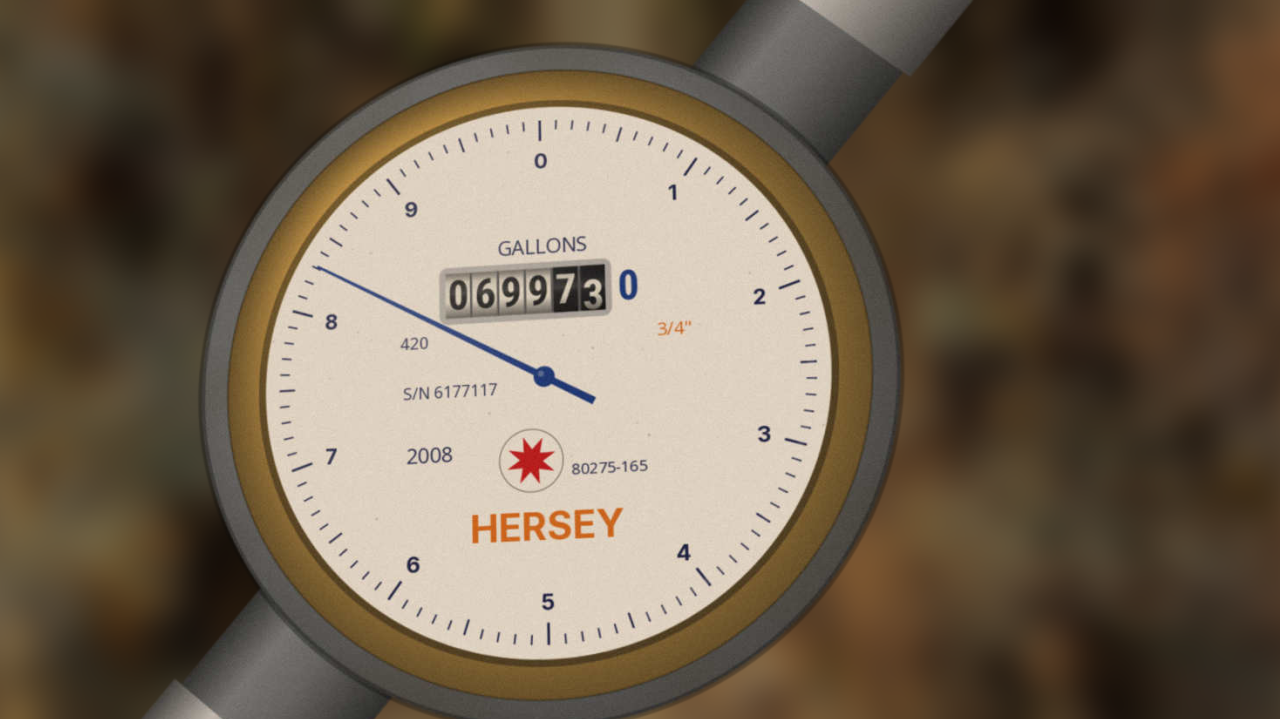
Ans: 699728.3 gal
